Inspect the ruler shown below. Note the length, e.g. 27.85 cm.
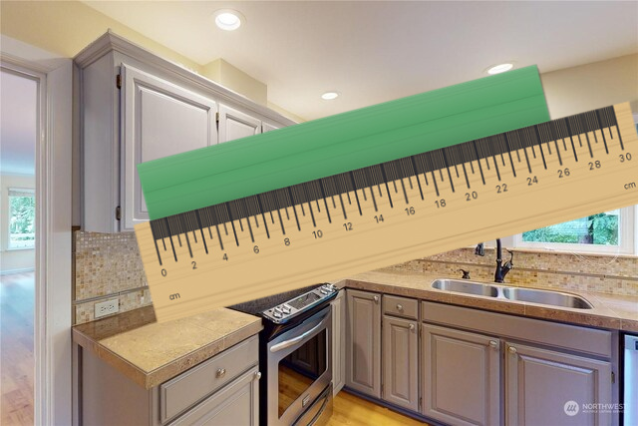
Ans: 26 cm
